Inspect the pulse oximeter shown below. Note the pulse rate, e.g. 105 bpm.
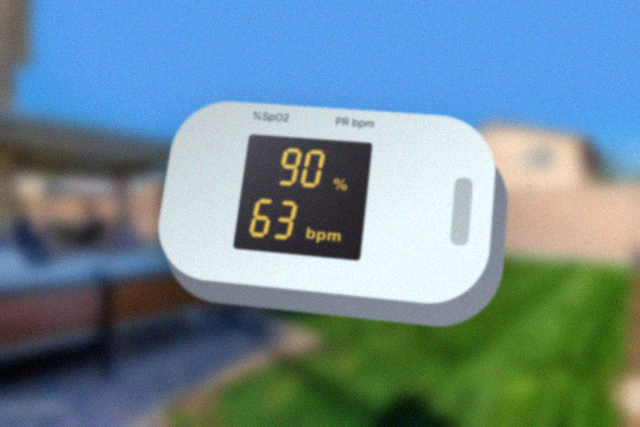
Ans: 63 bpm
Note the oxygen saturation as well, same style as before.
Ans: 90 %
